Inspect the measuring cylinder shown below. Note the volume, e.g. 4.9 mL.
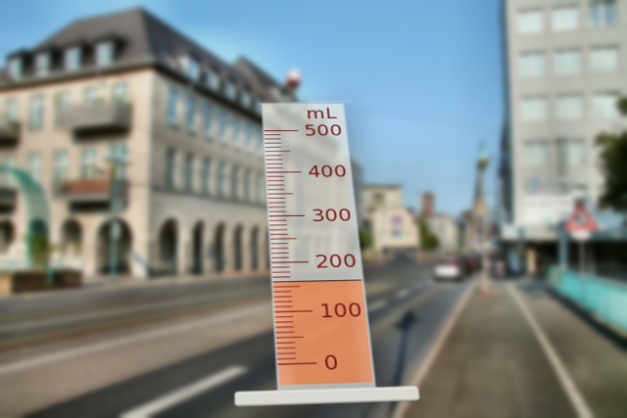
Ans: 160 mL
